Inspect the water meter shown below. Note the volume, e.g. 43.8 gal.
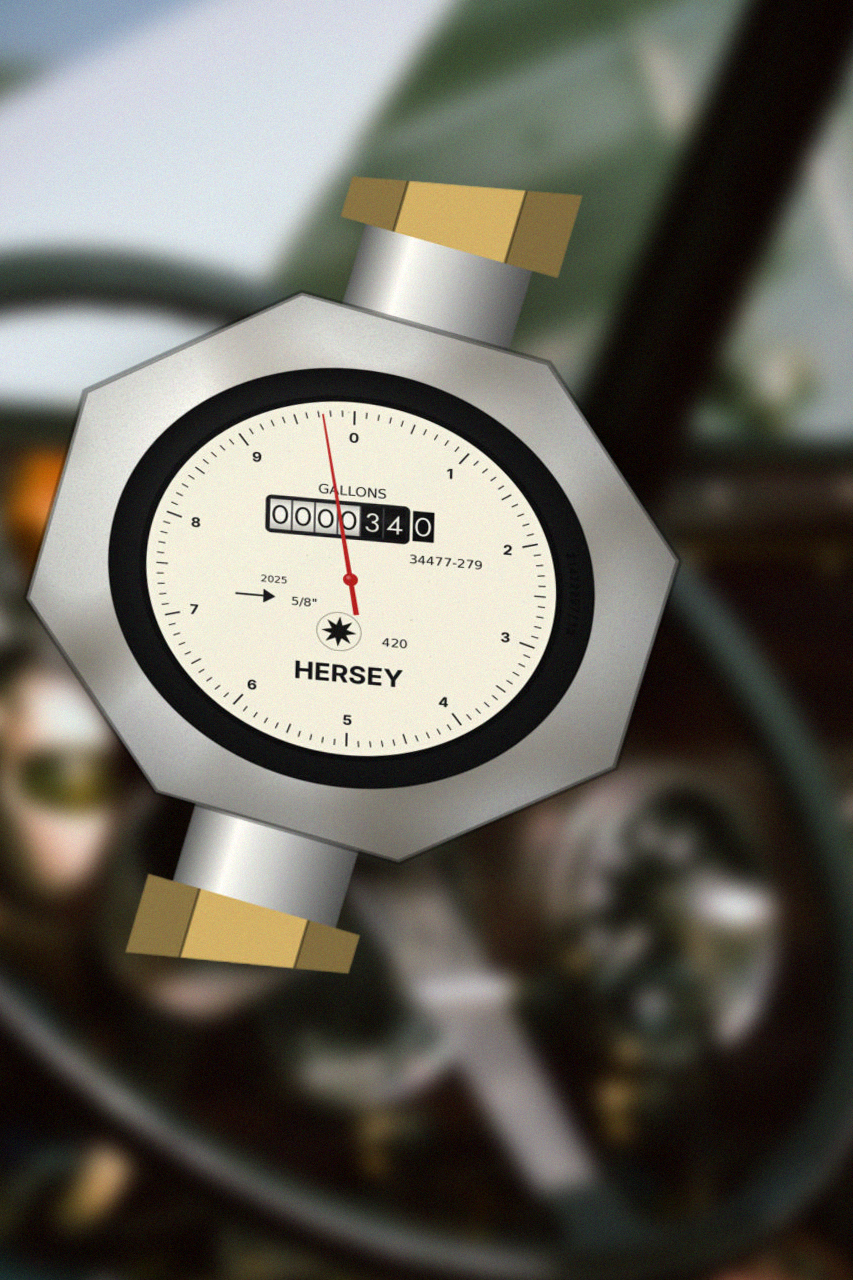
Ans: 339.7 gal
